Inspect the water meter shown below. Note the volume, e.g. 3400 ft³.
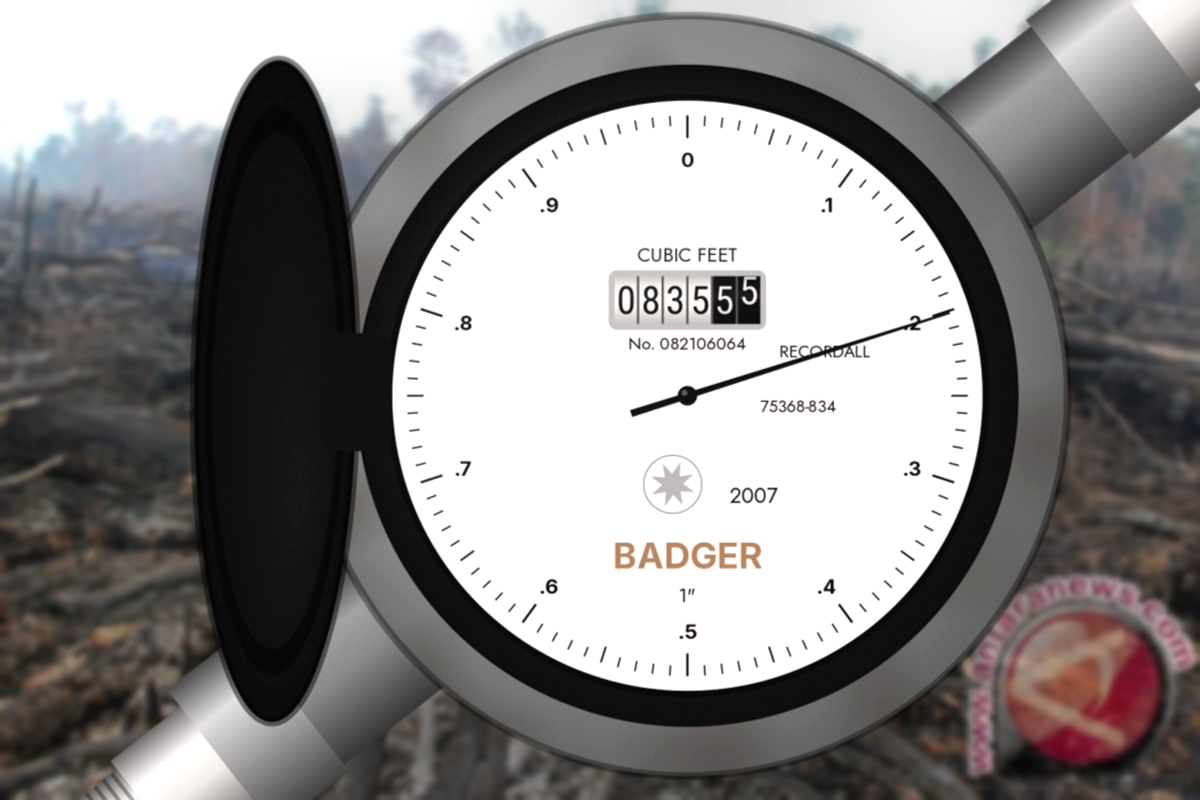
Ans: 83555.20 ft³
